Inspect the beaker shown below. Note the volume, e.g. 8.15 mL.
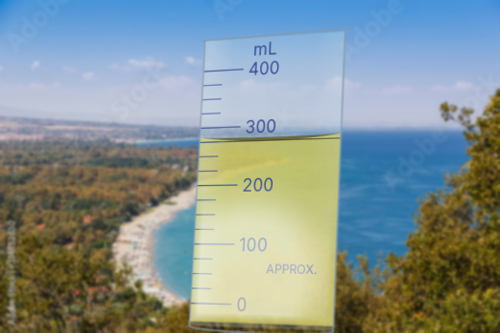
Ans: 275 mL
